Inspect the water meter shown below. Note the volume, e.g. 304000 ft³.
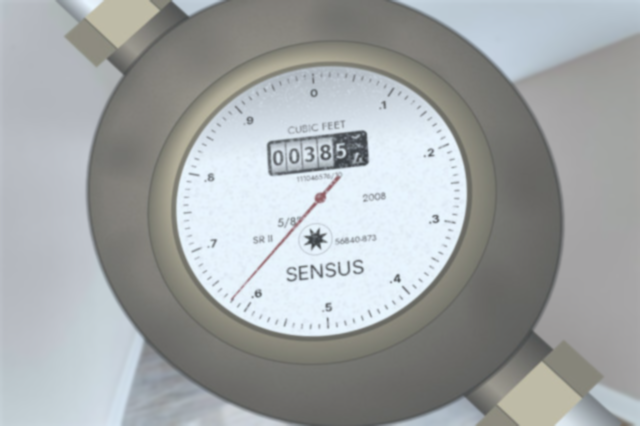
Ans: 3853.62 ft³
